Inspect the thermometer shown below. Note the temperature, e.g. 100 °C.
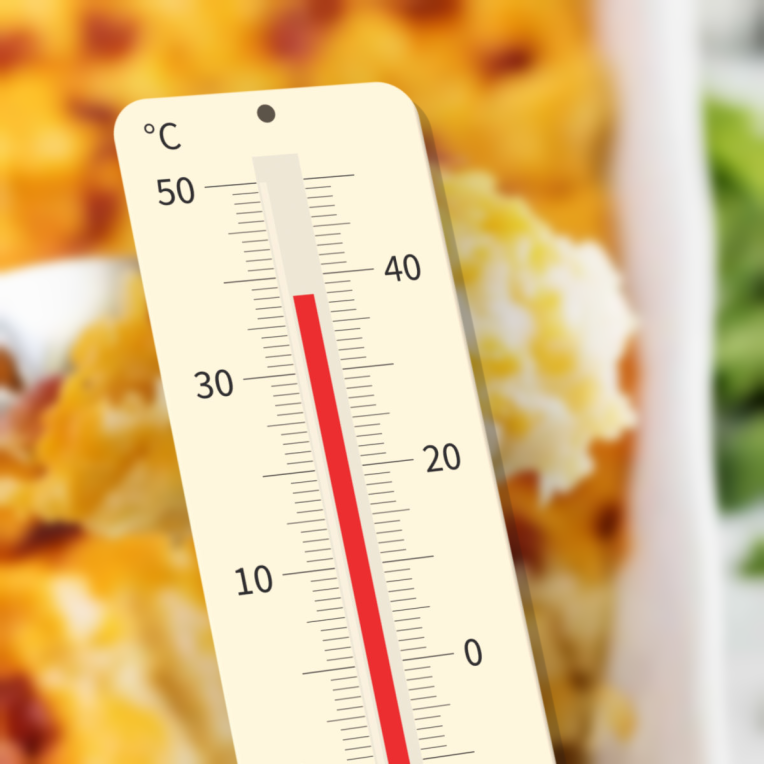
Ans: 38 °C
